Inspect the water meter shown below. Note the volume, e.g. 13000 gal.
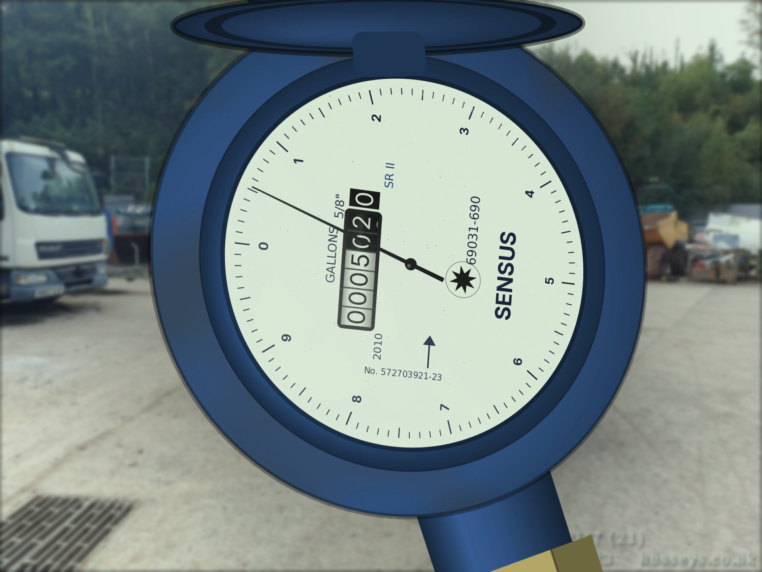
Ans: 5020.5 gal
